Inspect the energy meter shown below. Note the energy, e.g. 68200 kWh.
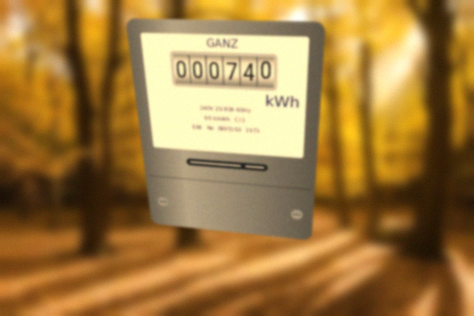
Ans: 740 kWh
